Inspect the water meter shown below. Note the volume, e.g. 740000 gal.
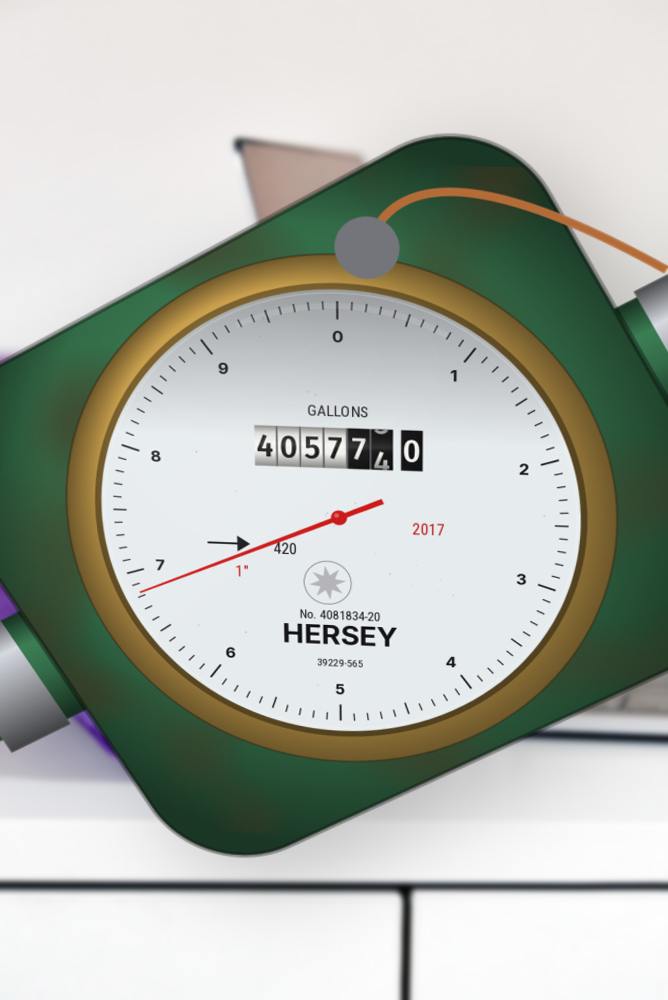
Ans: 4057736.8 gal
